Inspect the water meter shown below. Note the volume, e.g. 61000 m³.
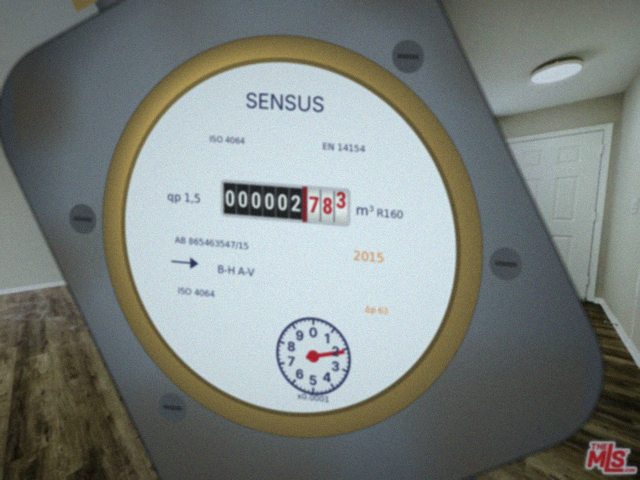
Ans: 2.7832 m³
